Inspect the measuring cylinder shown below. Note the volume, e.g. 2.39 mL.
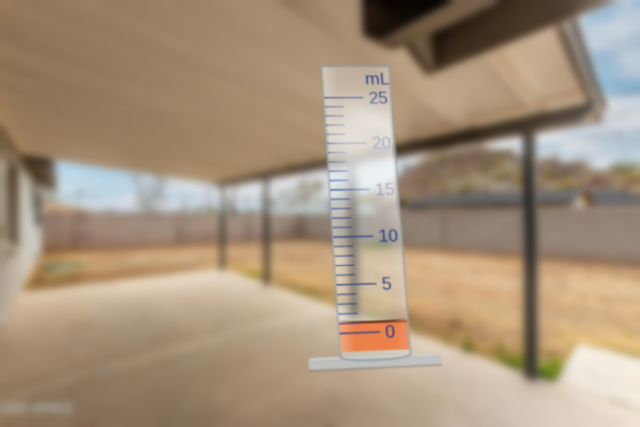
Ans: 1 mL
